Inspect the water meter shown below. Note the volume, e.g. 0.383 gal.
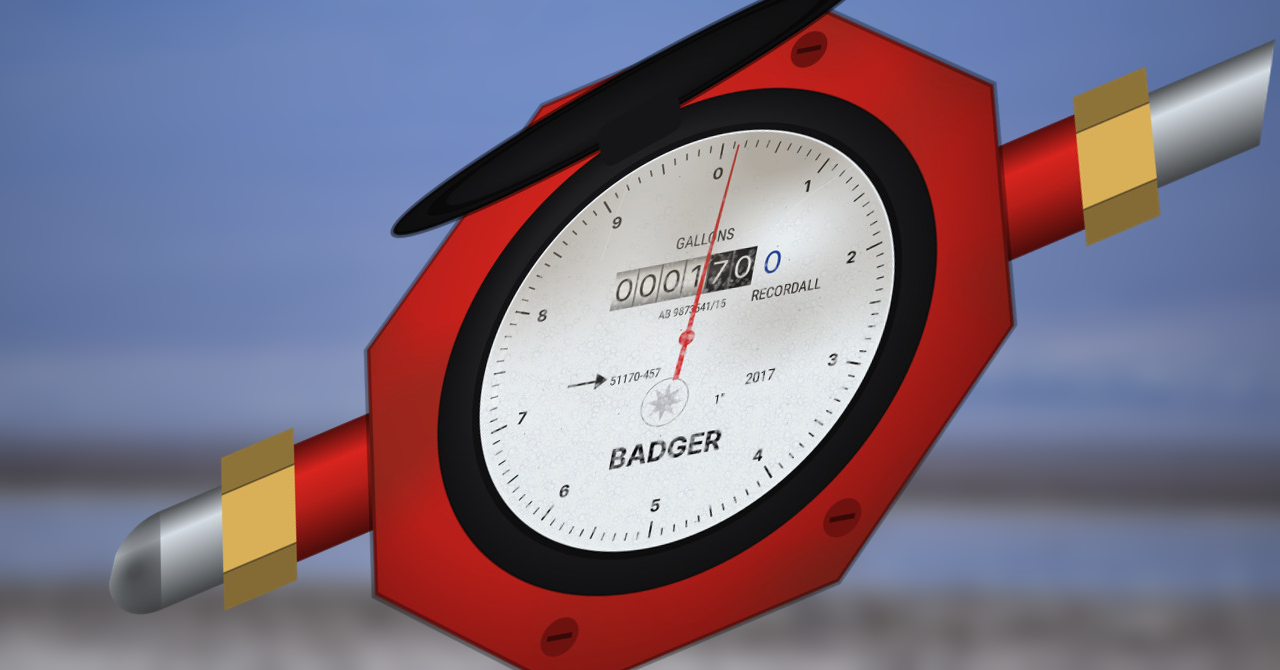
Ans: 1700.1 gal
